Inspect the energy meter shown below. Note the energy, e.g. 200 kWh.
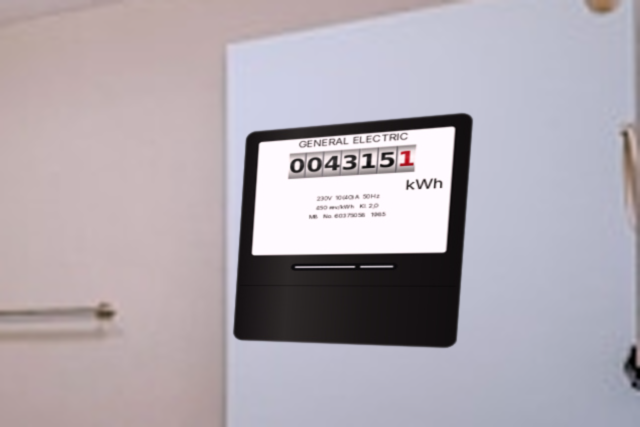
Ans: 4315.1 kWh
